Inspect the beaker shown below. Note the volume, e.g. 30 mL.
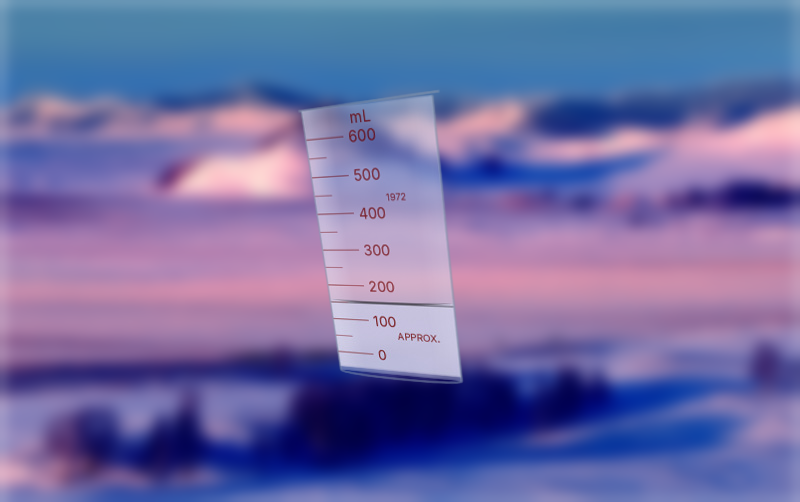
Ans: 150 mL
